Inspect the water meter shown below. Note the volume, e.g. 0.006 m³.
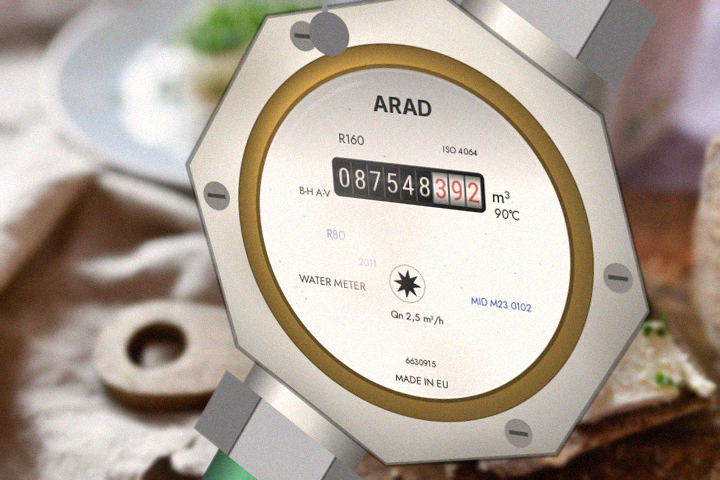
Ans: 87548.392 m³
